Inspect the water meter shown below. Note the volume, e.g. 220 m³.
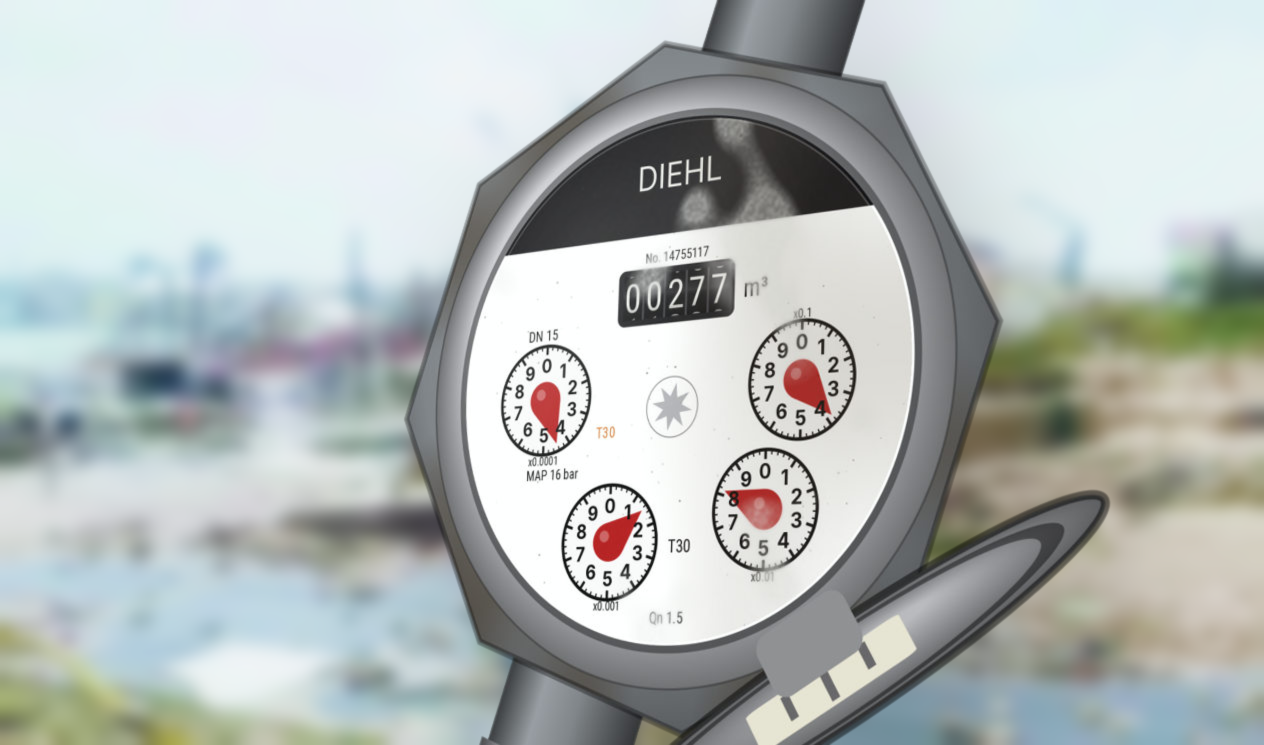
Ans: 277.3814 m³
